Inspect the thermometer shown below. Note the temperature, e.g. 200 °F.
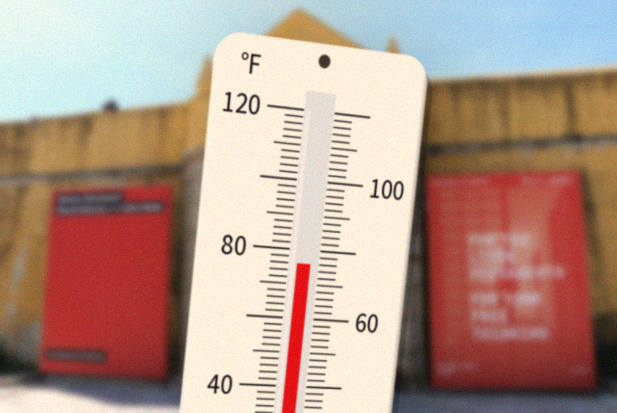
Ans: 76 °F
